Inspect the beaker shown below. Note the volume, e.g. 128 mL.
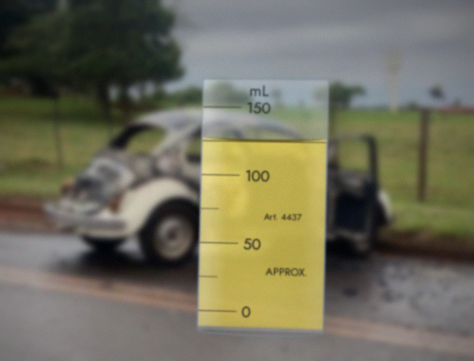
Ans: 125 mL
